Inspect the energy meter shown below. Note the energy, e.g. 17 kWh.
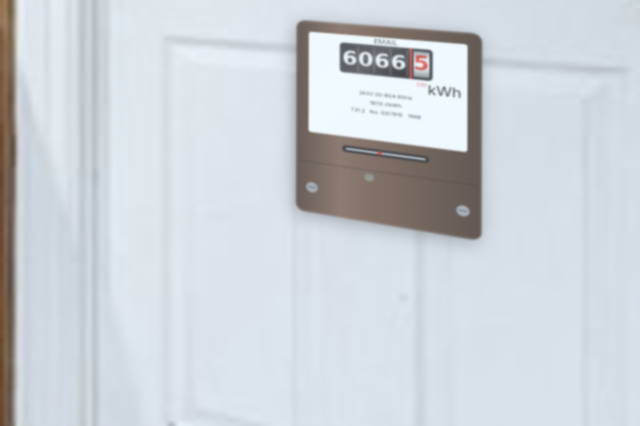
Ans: 6066.5 kWh
